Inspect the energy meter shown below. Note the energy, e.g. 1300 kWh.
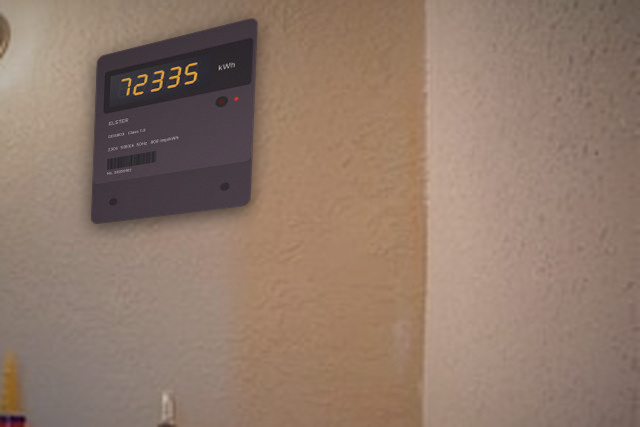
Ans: 72335 kWh
